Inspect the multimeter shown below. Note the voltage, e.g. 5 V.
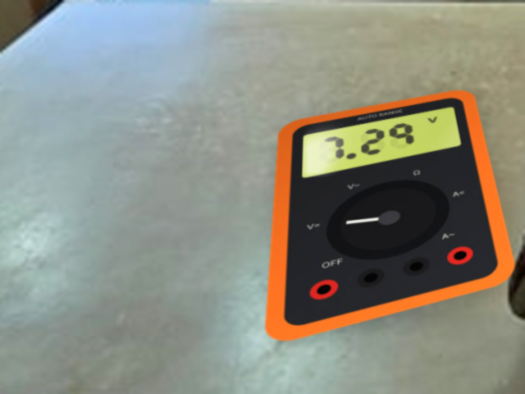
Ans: 7.29 V
